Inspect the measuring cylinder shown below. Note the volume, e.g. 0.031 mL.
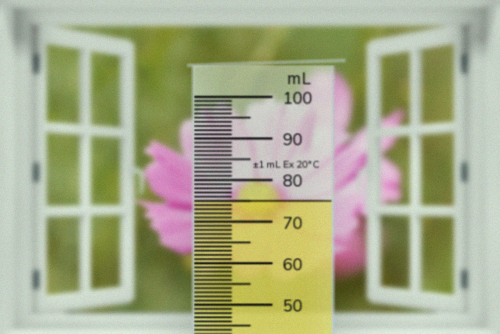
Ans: 75 mL
